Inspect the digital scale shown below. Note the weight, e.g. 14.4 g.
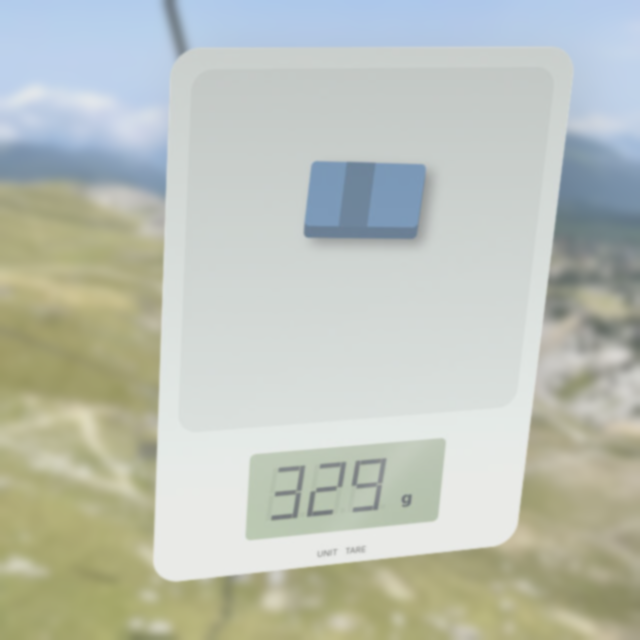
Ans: 329 g
